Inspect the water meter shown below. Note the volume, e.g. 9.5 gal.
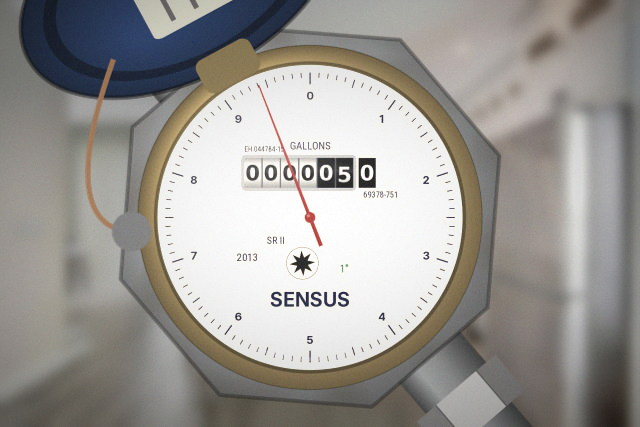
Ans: 49.4 gal
